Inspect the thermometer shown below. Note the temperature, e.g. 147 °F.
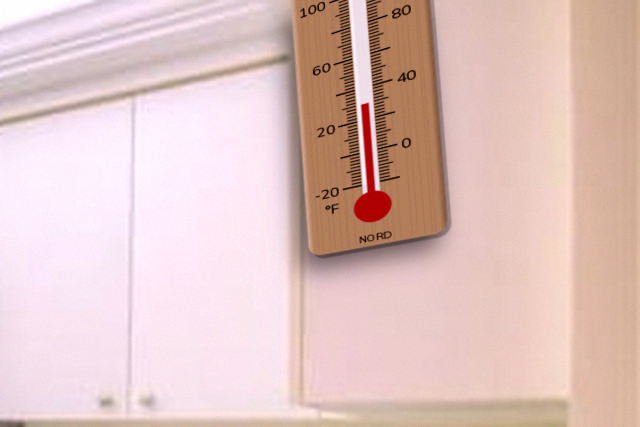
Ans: 30 °F
